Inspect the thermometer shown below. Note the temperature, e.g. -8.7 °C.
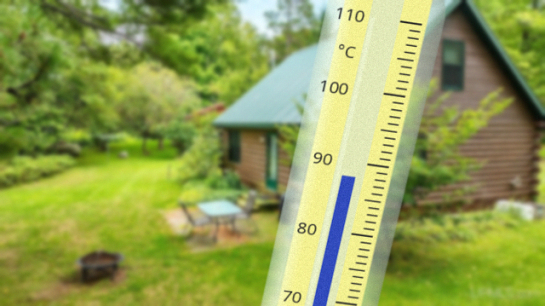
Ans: 88 °C
